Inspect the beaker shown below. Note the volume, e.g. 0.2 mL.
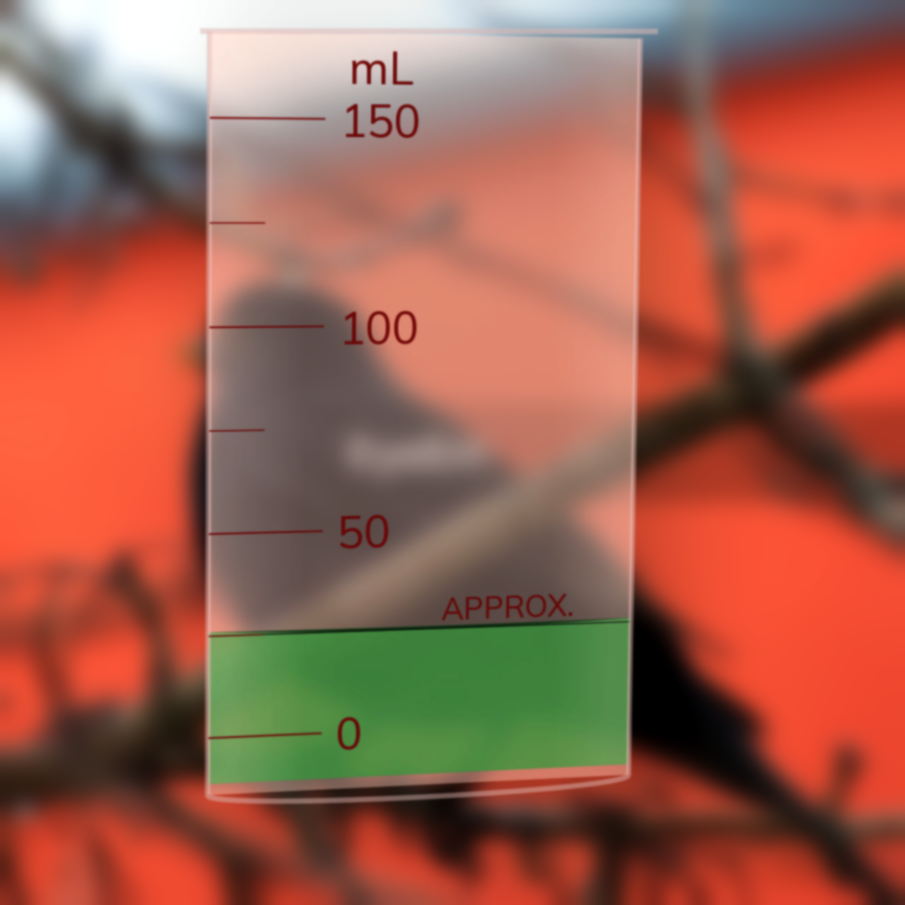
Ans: 25 mL
